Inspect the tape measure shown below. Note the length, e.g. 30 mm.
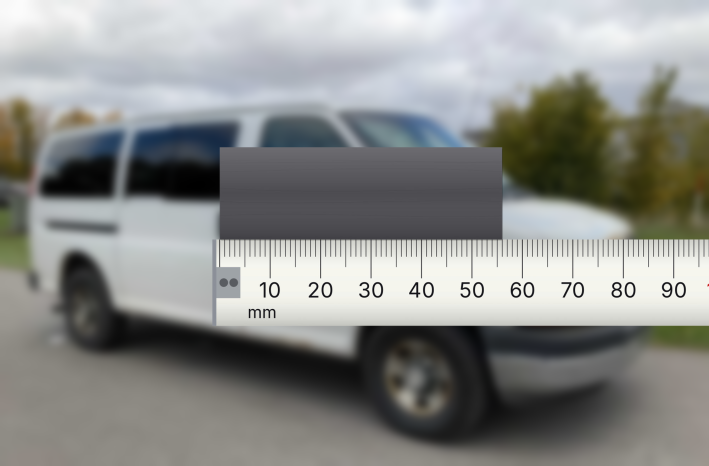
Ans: 56 mm
